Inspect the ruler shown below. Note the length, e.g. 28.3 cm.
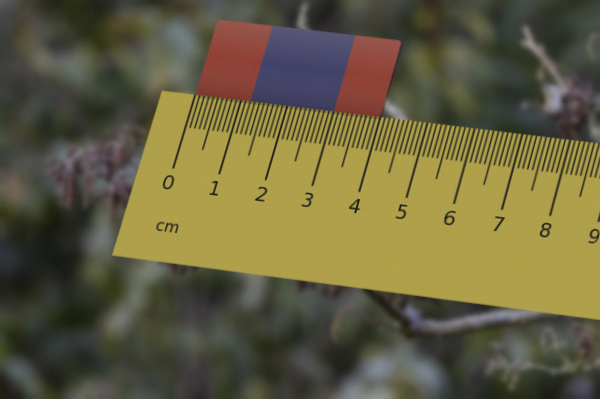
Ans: 4 cm
